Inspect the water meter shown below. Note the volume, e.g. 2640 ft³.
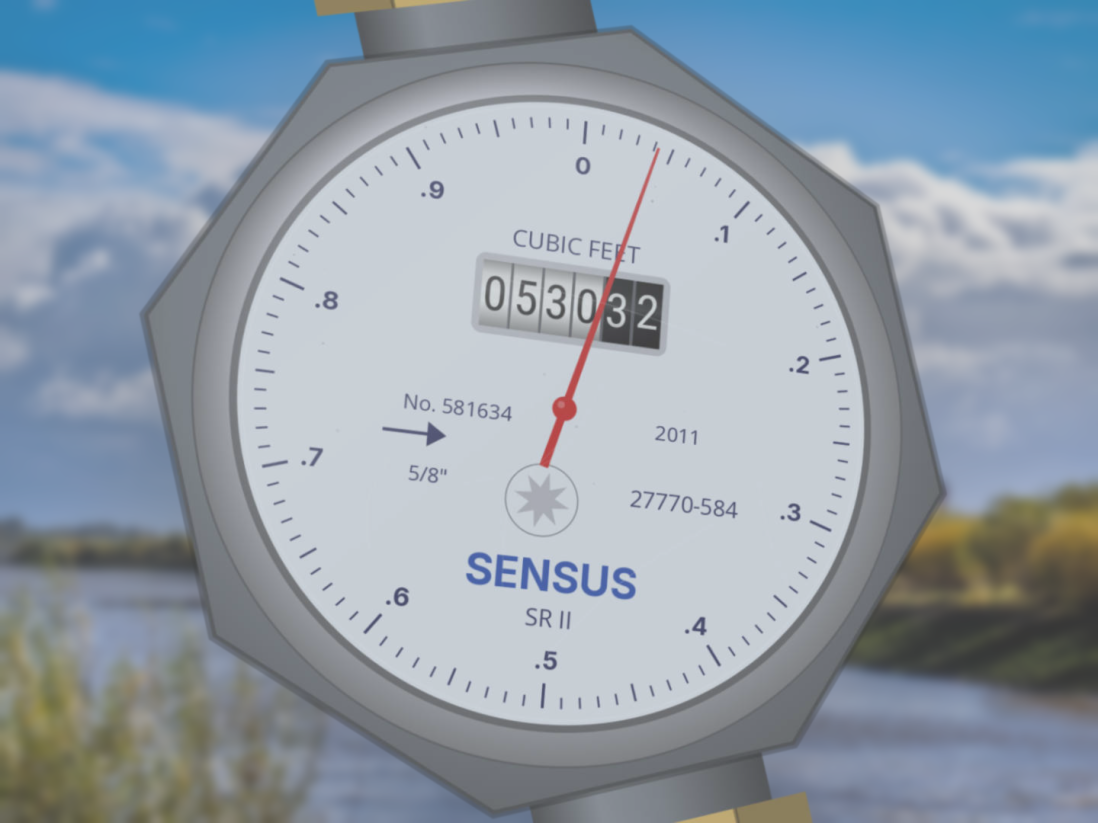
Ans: 53032.04 ft³
